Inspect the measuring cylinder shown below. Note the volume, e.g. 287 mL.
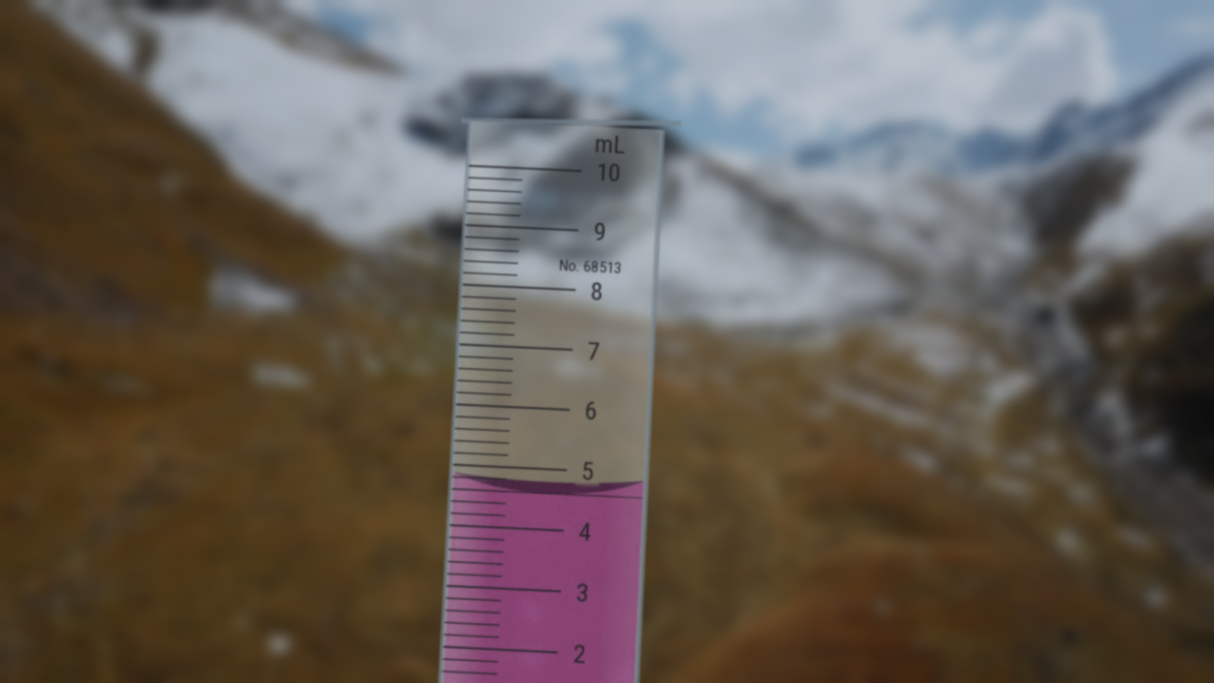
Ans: 4.6 mL
